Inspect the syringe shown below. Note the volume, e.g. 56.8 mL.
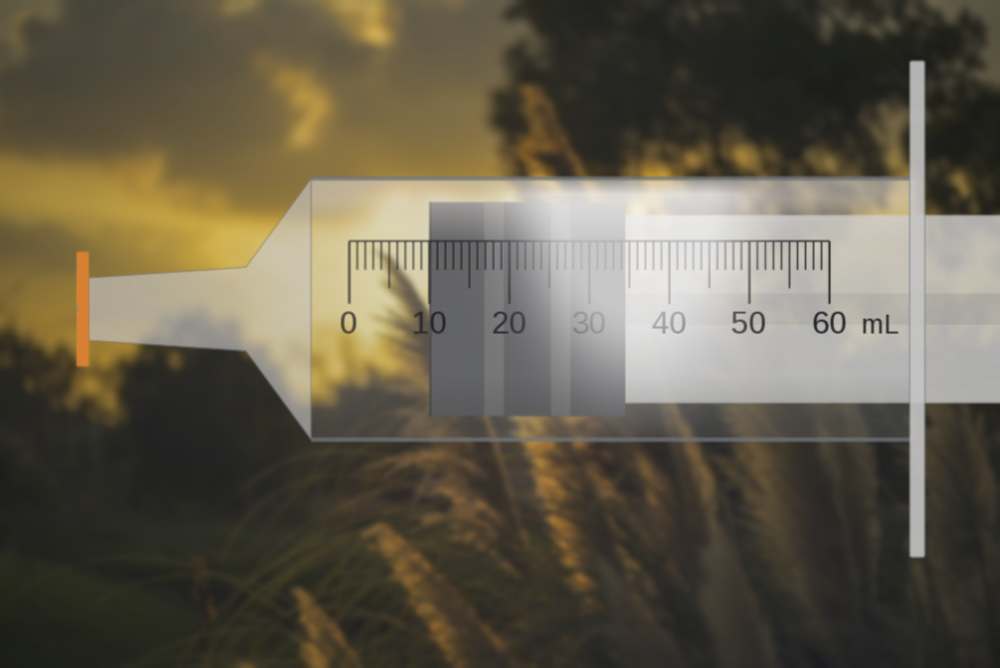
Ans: 10 mL
